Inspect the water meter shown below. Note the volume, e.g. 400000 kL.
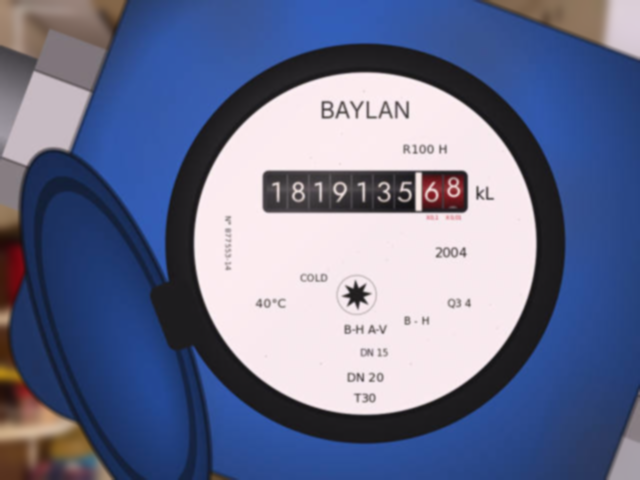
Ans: 1819135.68 kL
